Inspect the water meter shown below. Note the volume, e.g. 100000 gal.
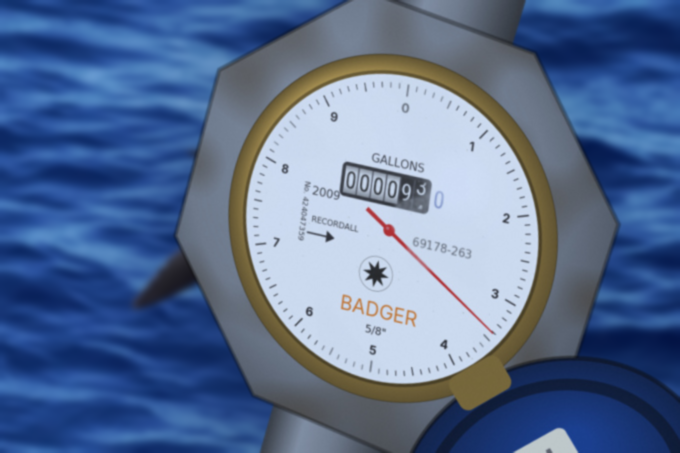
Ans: 933.4 gal
